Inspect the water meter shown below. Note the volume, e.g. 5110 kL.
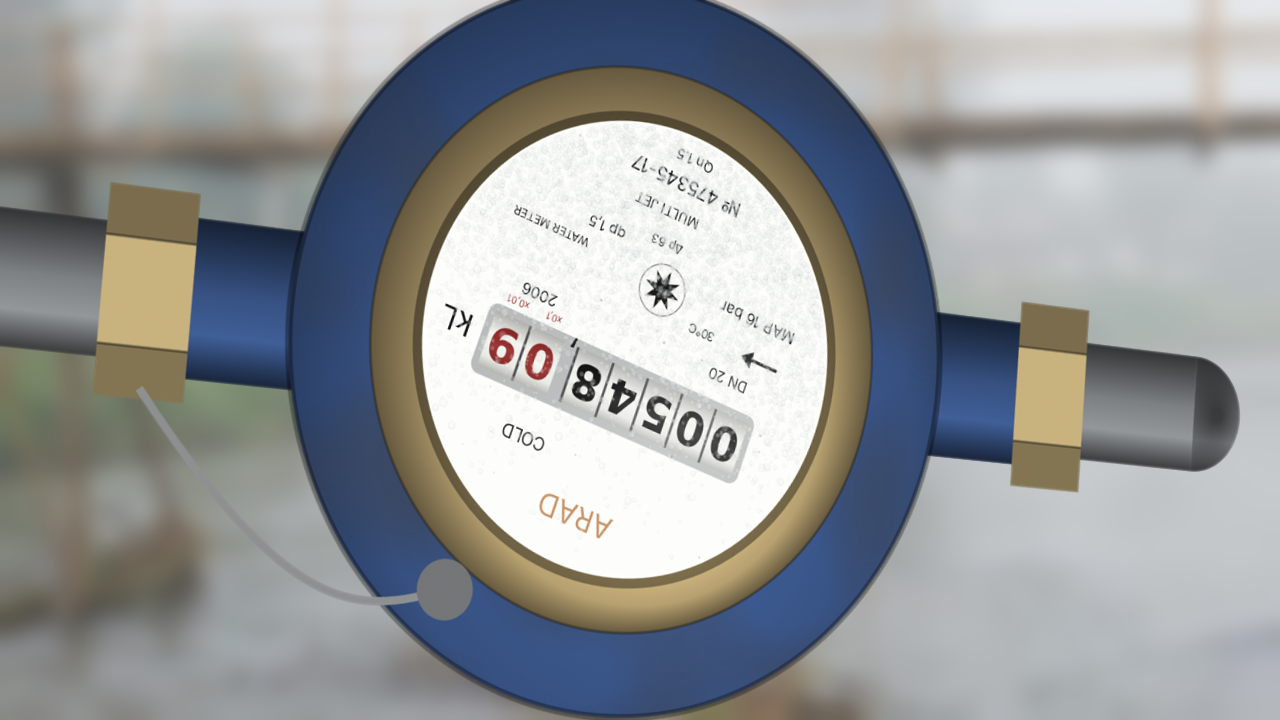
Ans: 548.09 kL
